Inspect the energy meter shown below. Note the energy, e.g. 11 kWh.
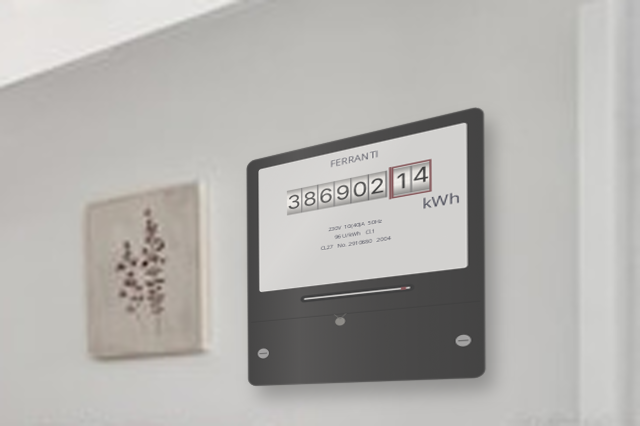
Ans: 386902.14 kWh
